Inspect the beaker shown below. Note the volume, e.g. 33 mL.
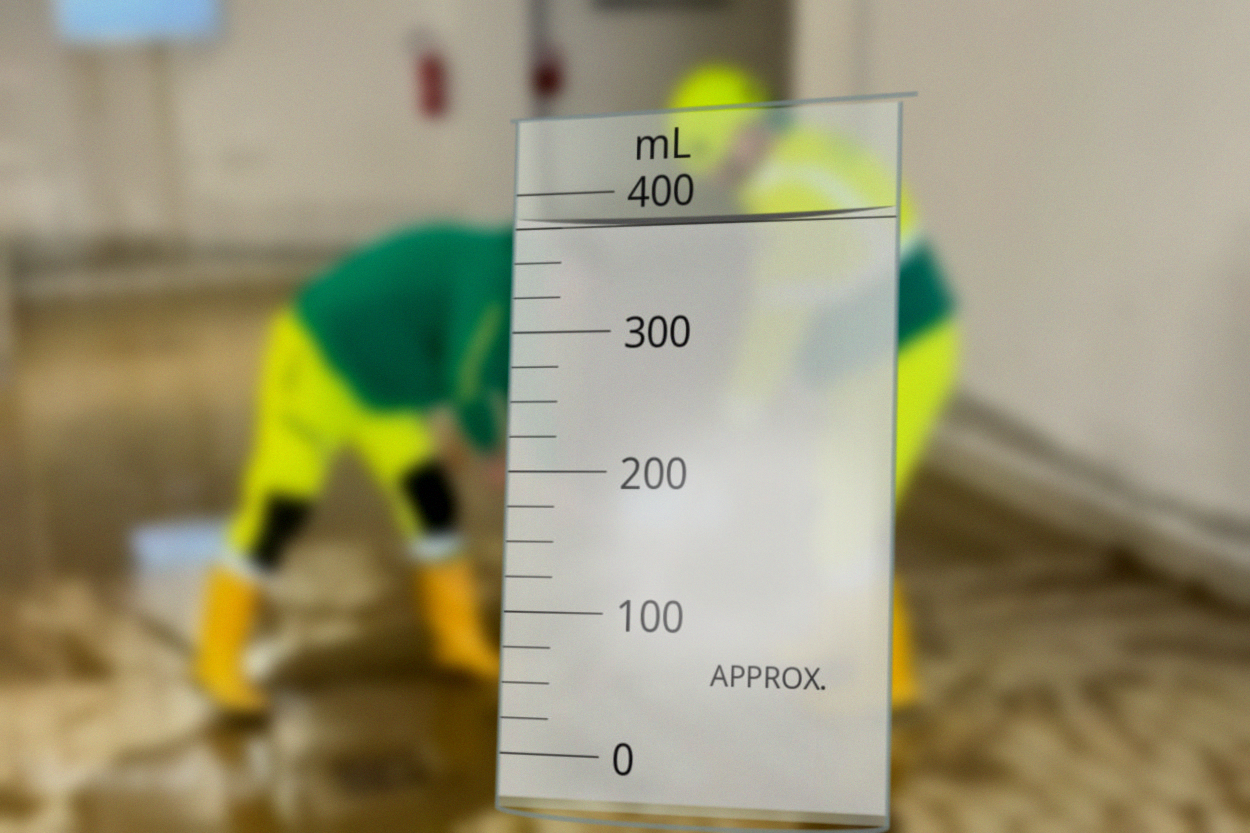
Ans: 375 mL
